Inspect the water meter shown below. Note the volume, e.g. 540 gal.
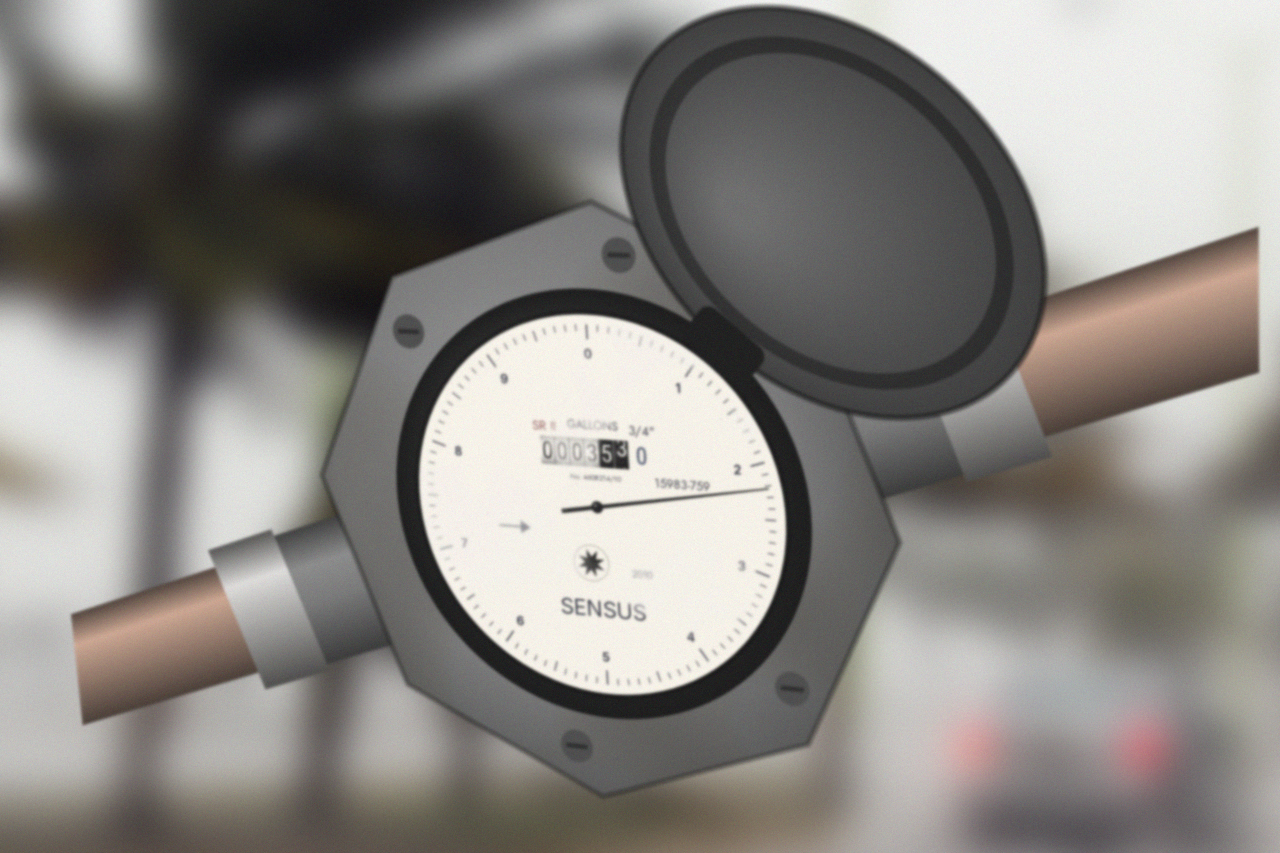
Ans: 3532.2 gal
